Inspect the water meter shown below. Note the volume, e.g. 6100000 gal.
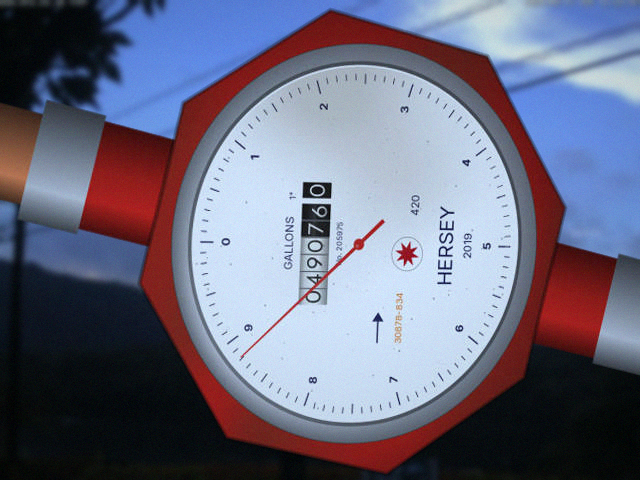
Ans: 490758.8 gal
